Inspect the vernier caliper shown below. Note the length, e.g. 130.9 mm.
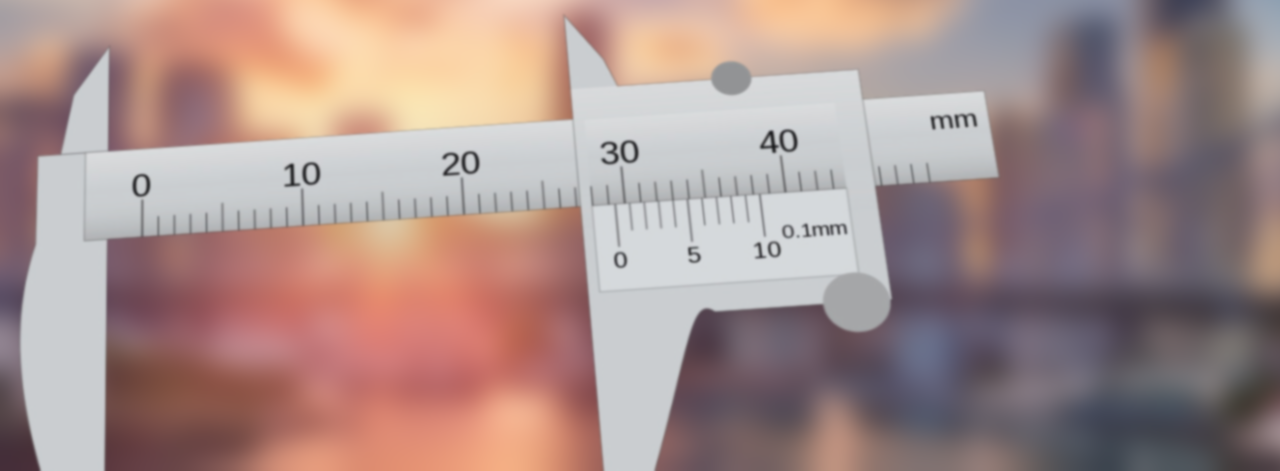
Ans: 29.4 mm
